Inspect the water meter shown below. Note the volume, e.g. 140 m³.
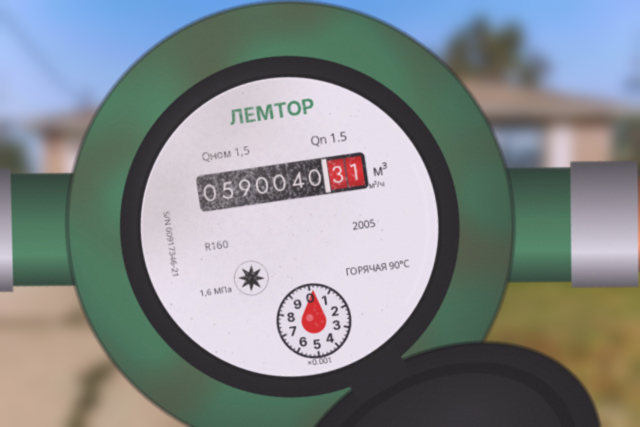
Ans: 590040.310 m³
